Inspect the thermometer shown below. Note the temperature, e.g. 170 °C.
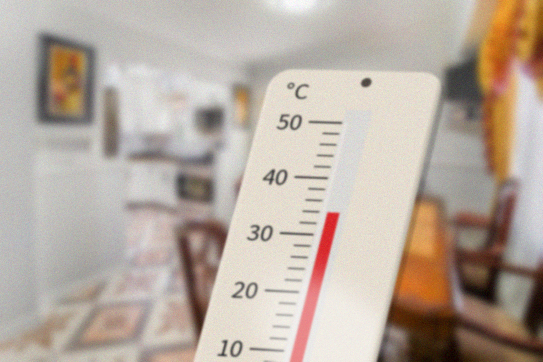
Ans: 34 °C
